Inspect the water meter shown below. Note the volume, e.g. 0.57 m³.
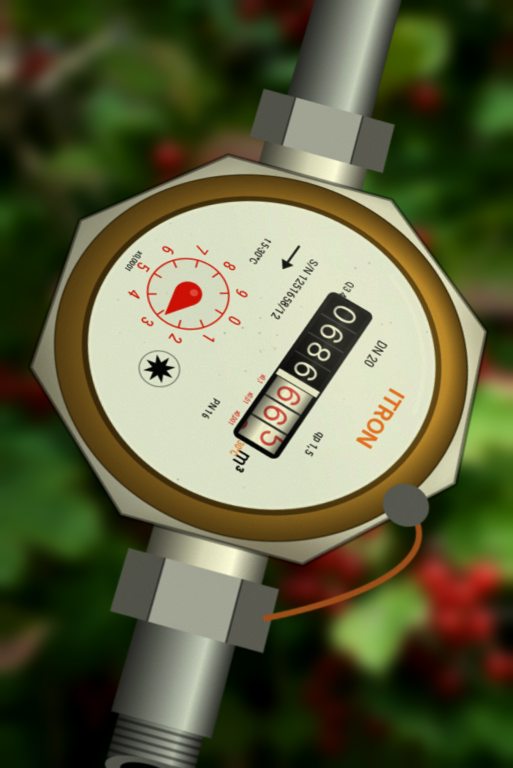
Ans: 686.6652 m³
